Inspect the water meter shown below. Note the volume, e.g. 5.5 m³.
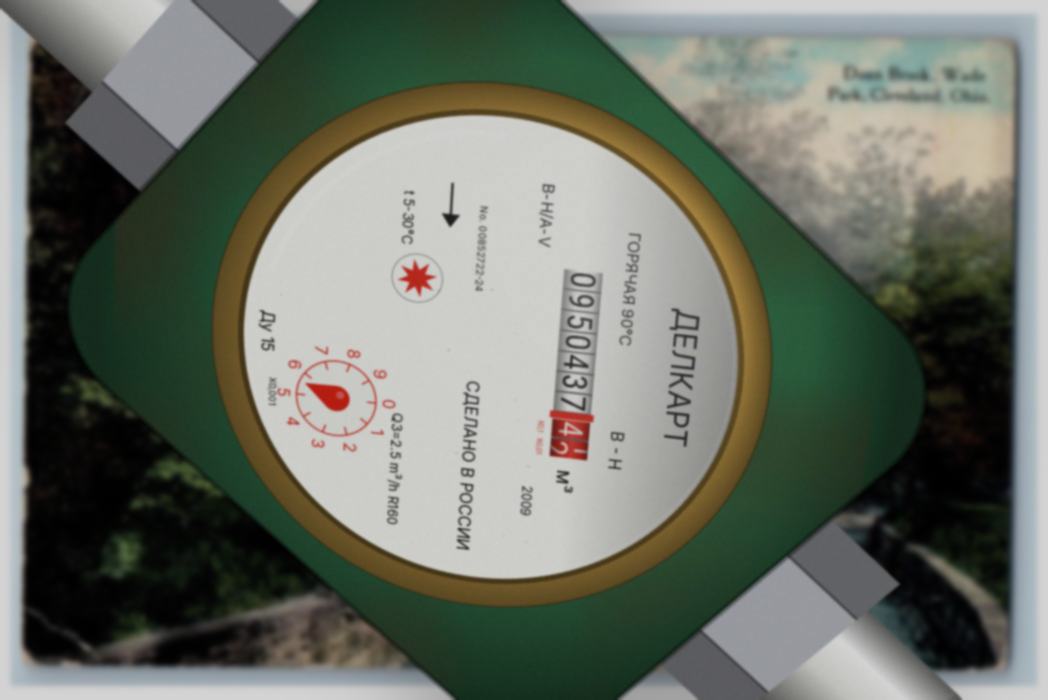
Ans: 950437.415 m³
